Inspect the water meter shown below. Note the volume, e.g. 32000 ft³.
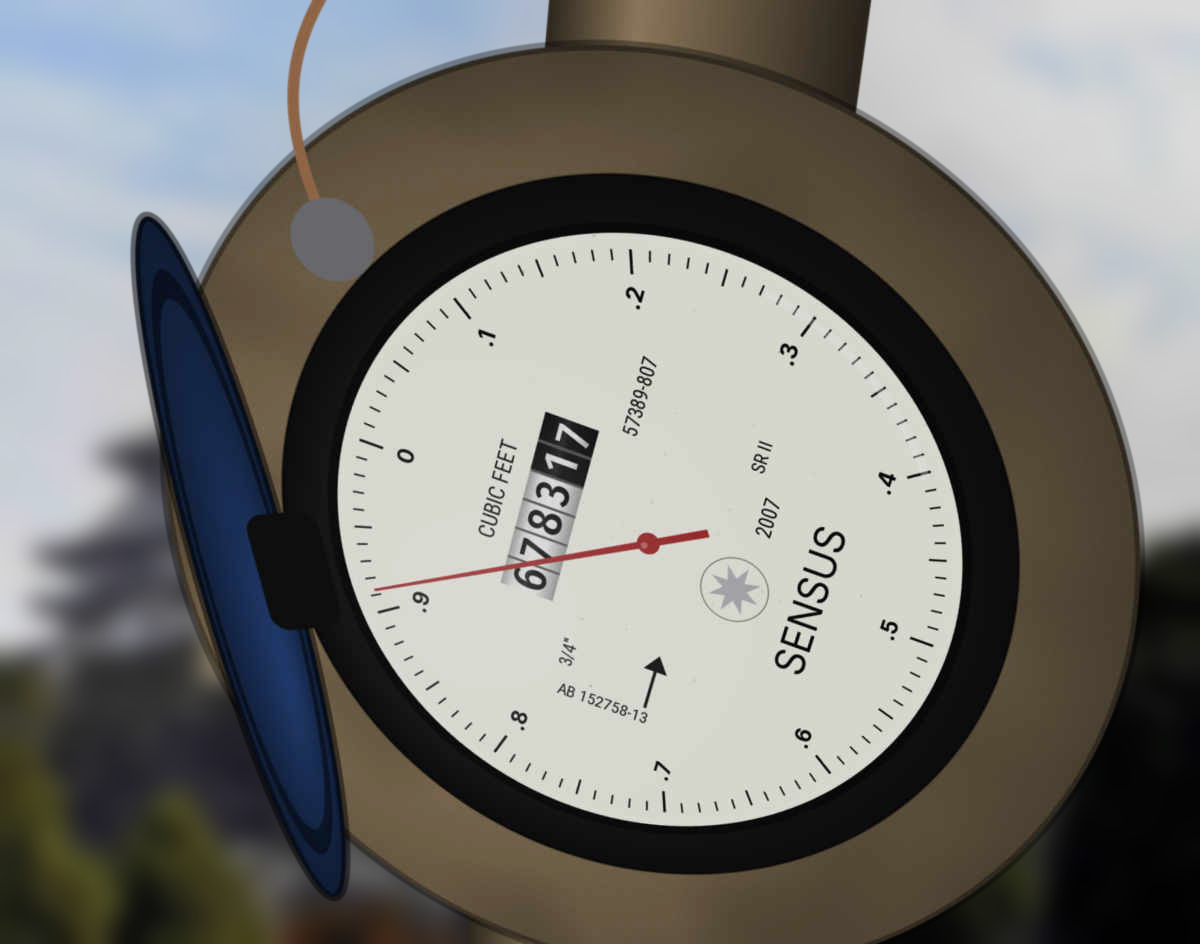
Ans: 678316.91 ft³
